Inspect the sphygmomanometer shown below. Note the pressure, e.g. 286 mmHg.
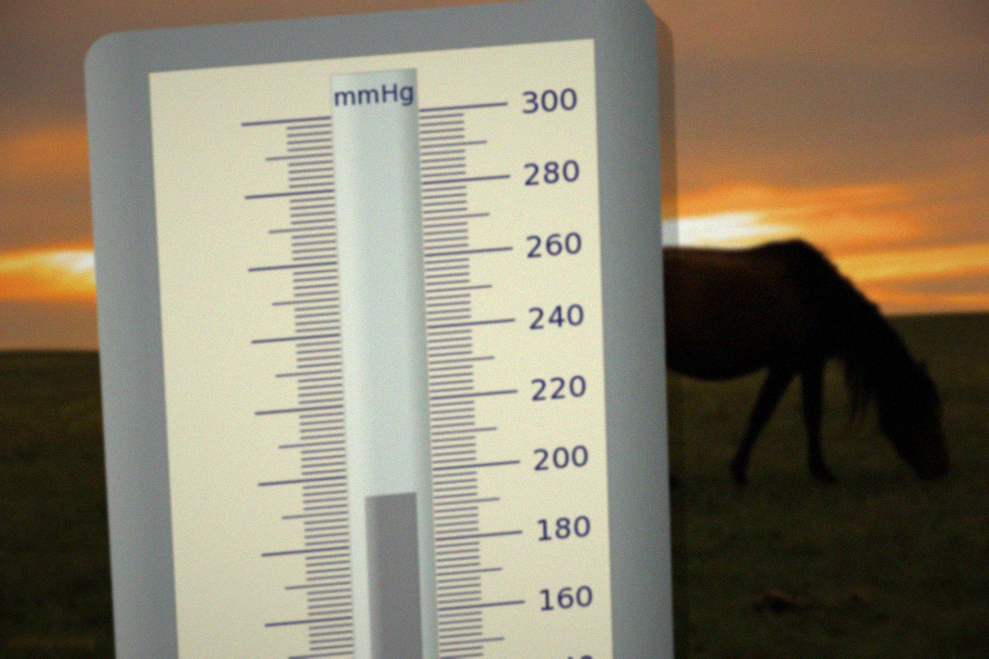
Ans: 194 mmHg
